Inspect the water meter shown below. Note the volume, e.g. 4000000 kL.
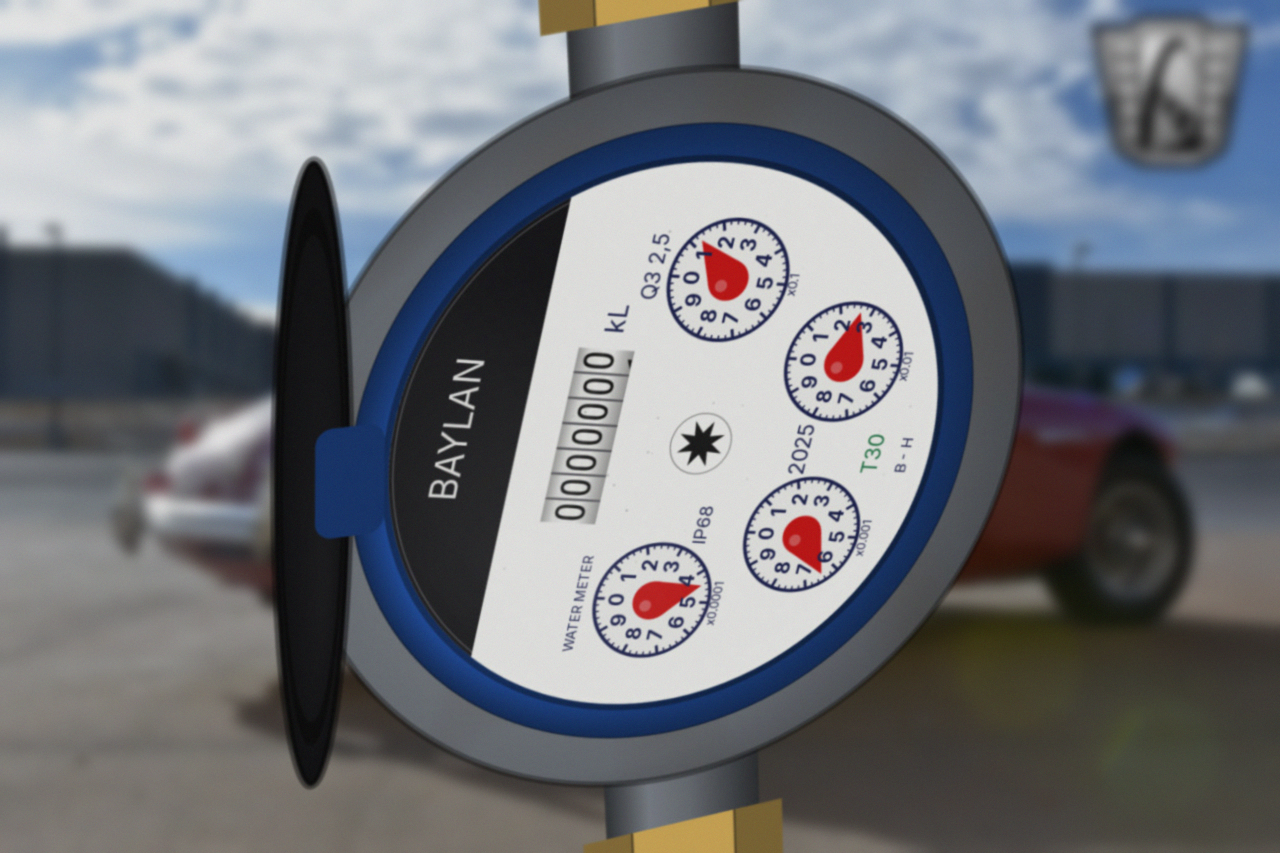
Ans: 0.1264 kL
